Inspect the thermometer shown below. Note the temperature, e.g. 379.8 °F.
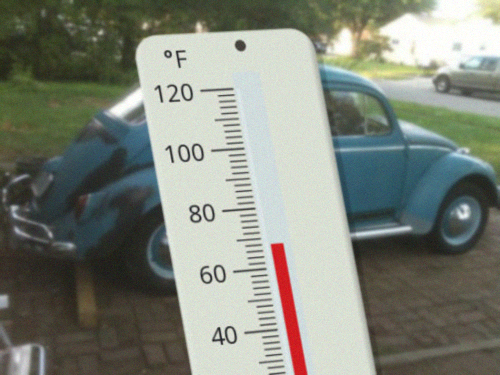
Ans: 68 °F
